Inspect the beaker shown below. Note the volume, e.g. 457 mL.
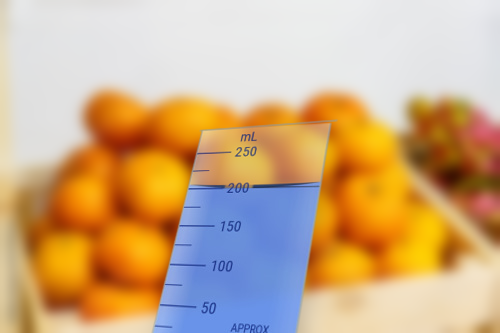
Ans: 200 mL
